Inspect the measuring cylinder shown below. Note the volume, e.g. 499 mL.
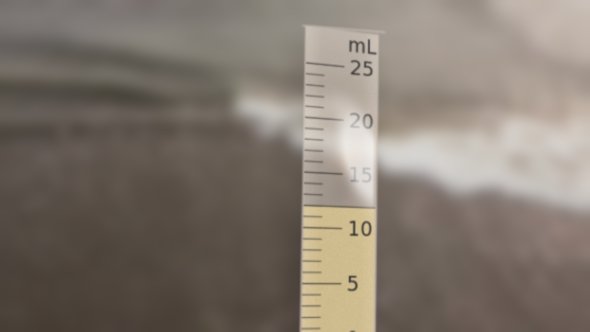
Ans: 12 mL
